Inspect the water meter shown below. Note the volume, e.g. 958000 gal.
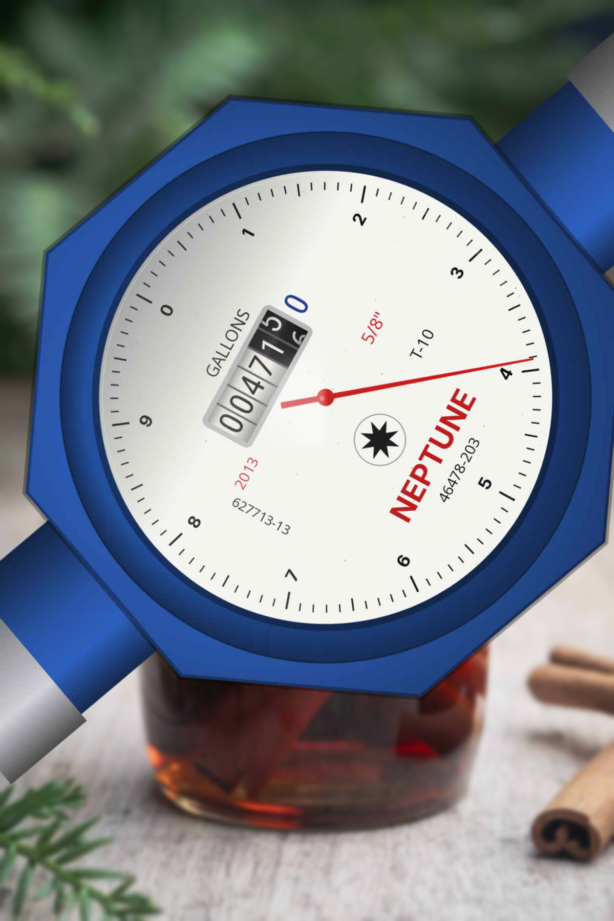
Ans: 47153.9 gal
